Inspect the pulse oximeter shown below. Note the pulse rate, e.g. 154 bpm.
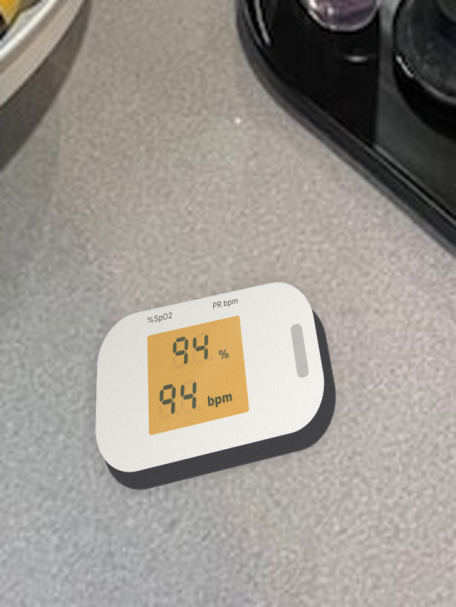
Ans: 94 bpm
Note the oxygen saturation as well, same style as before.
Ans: 94 %
